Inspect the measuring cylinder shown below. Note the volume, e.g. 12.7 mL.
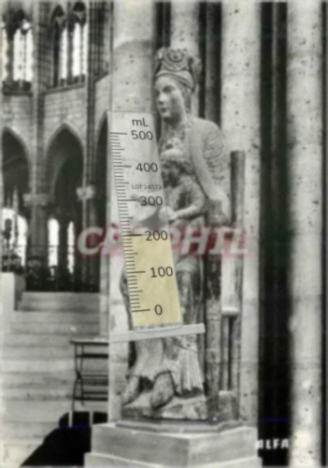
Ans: 200 mL
